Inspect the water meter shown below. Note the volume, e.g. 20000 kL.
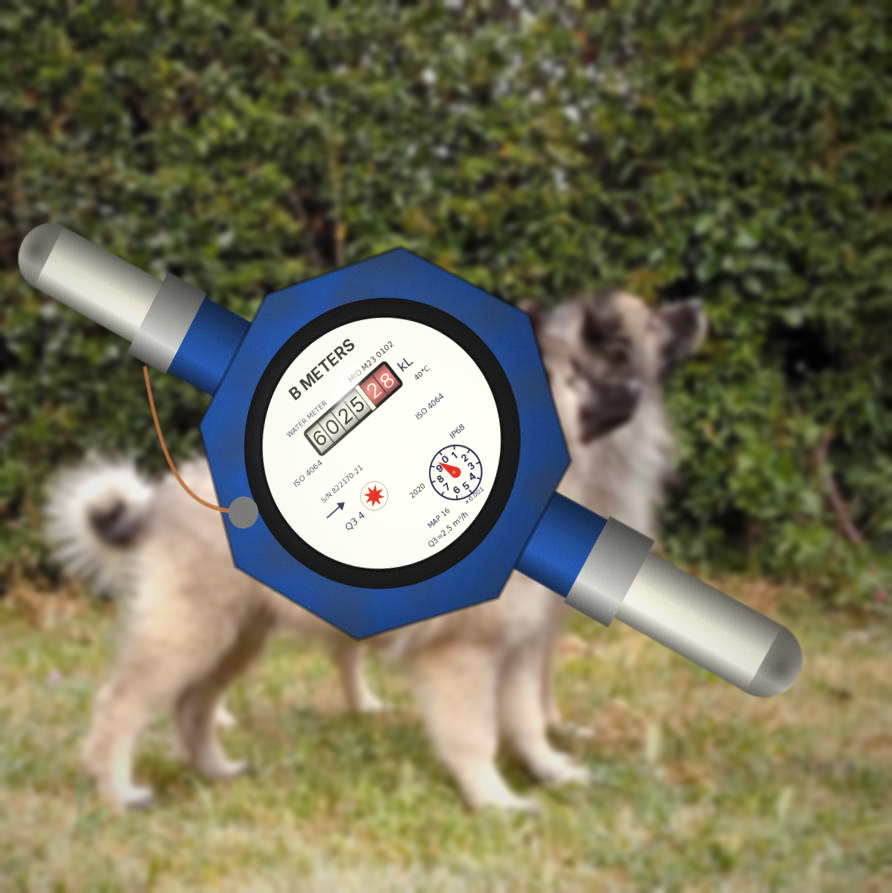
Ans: 6025.279 kL
